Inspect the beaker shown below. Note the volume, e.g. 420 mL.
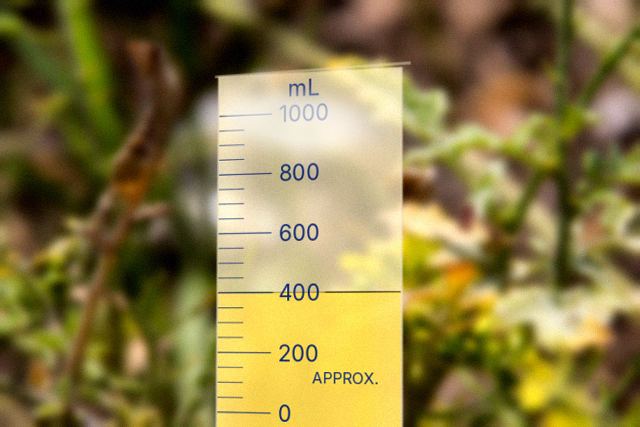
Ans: 400 mL
